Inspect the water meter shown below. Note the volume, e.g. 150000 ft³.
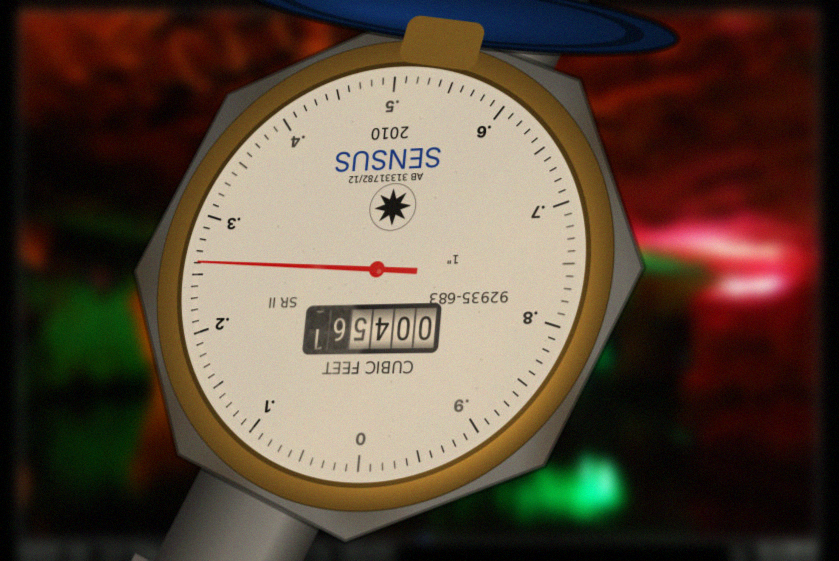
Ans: 4561.26 ft³
